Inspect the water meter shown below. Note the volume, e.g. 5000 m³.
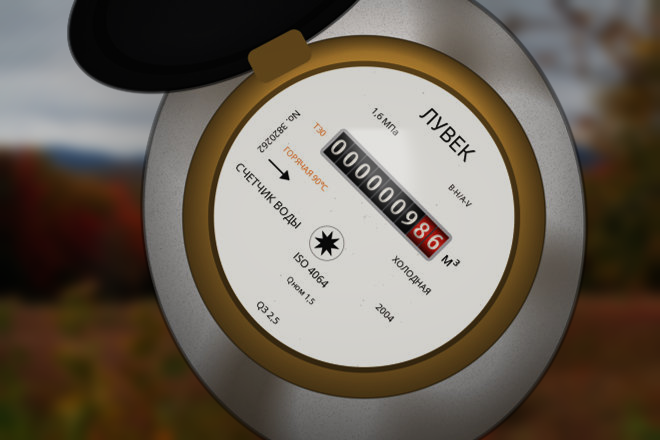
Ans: 9.86 m³
